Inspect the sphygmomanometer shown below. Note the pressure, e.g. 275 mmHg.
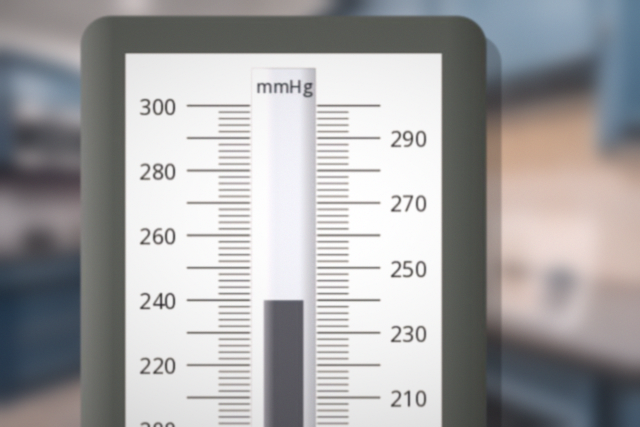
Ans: 240 mmHg
